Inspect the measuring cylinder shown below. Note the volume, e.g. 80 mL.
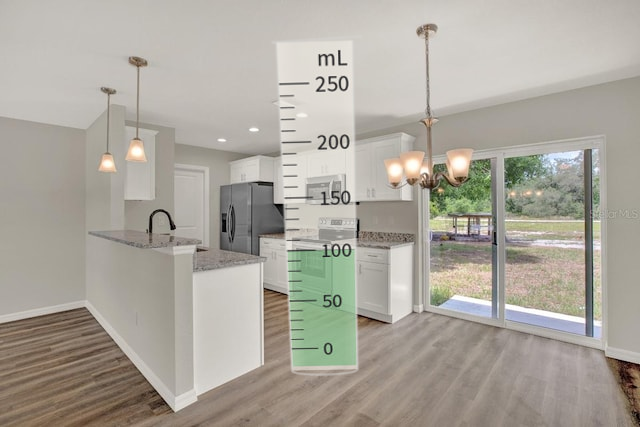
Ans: 100 mL
